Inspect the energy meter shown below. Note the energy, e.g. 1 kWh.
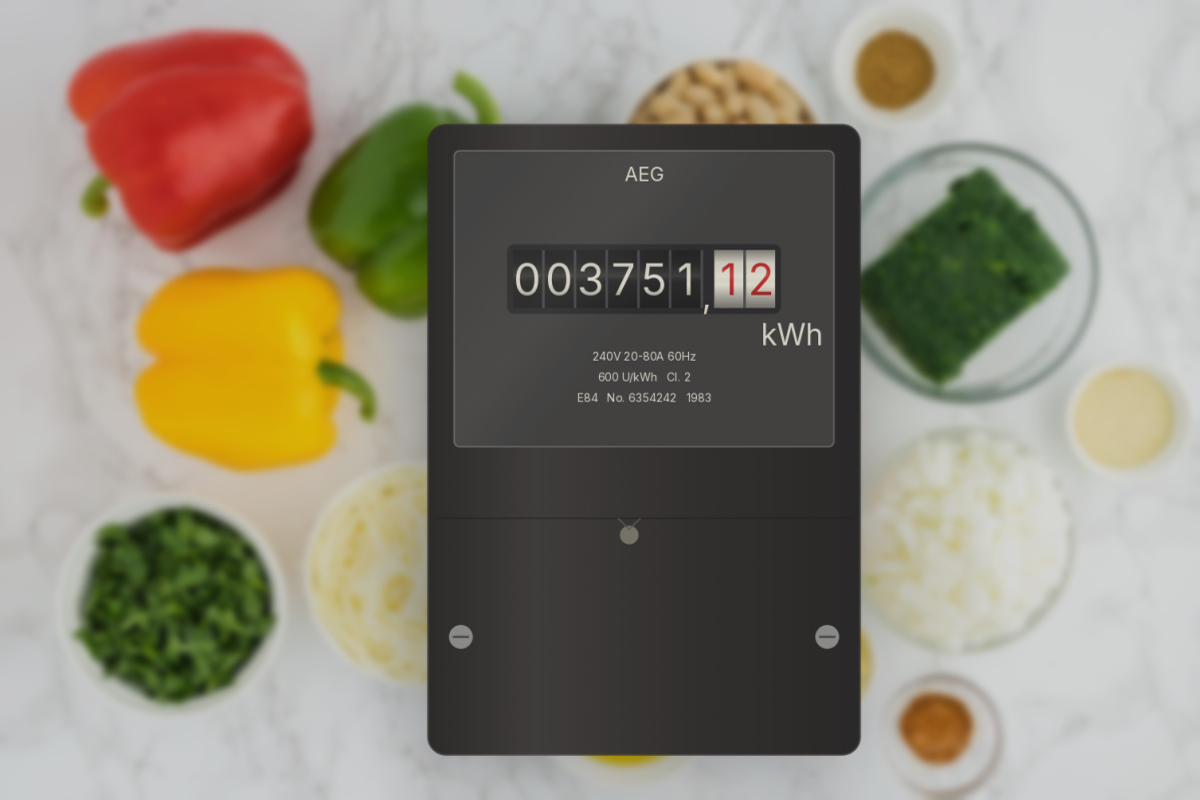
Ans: 3751.12 kWh
